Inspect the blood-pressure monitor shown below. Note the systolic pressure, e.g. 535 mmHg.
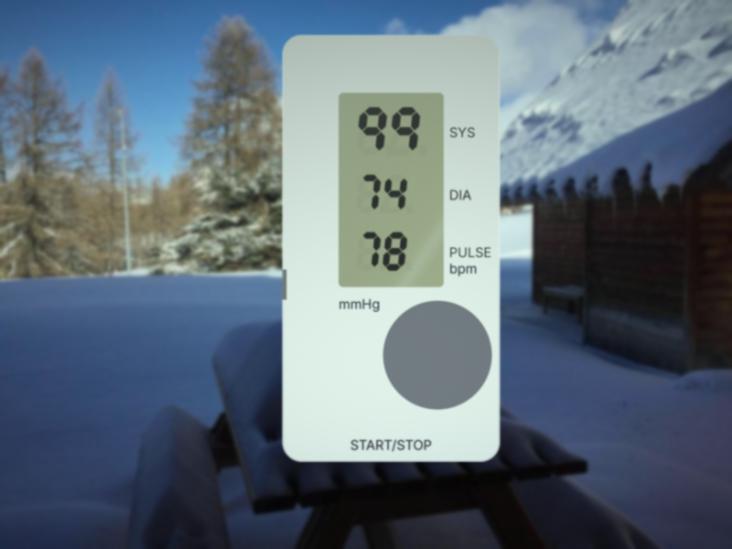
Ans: 99 mmHg
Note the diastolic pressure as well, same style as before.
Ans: 74 mmHg
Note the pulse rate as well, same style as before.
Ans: 78 bpm
